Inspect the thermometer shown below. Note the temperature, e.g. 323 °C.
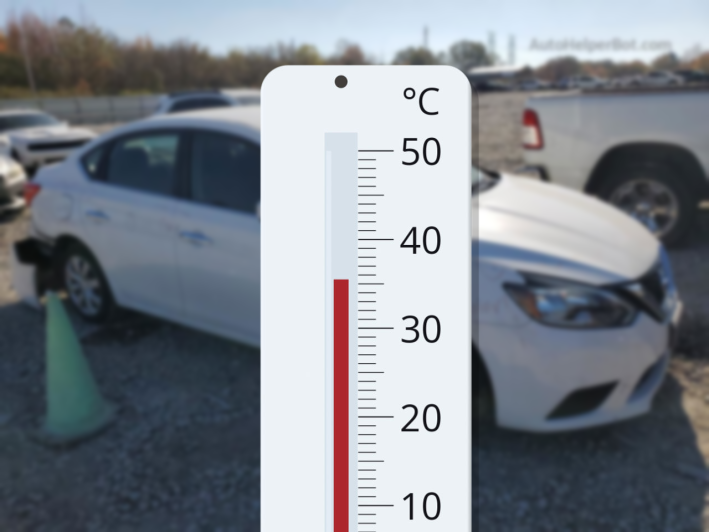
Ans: 35.5 °C
